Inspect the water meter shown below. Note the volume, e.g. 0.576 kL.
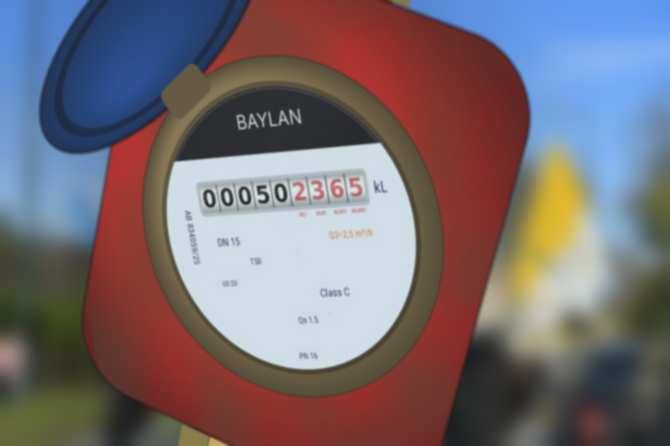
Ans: 50.2365 kL
